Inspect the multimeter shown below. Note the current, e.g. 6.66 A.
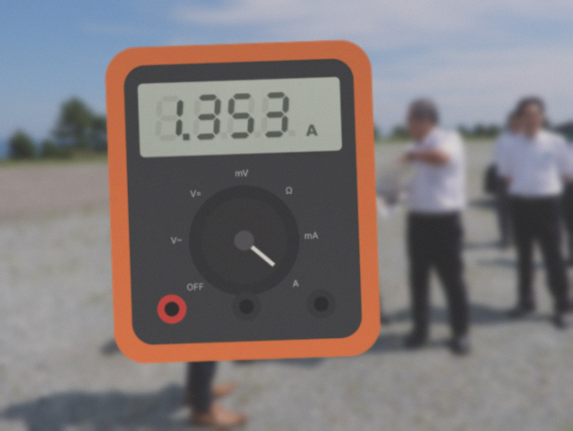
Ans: 1.353 A
